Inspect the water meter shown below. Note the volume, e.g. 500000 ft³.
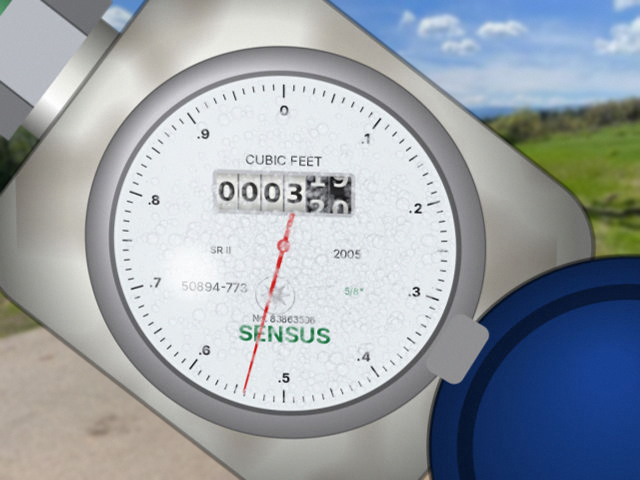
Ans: 319.54 ft³
